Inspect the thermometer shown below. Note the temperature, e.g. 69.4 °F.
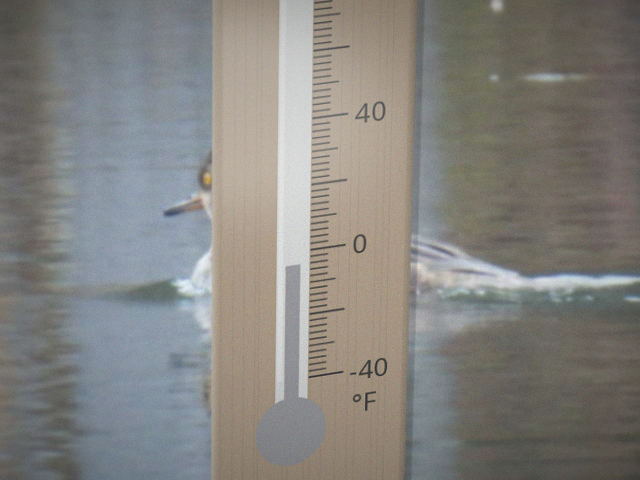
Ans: -4 °F
